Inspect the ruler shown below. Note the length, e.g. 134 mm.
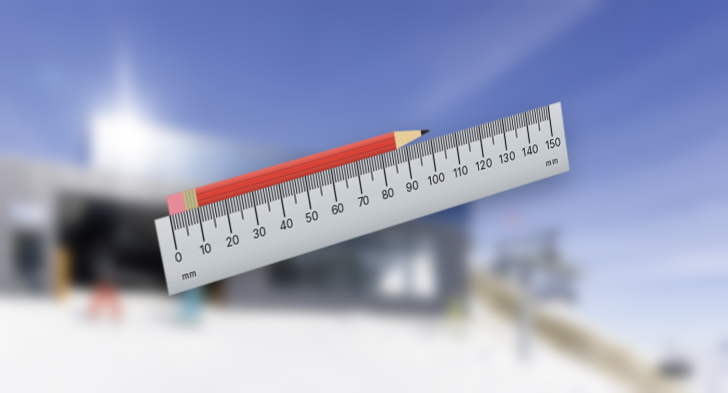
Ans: 100 mm
